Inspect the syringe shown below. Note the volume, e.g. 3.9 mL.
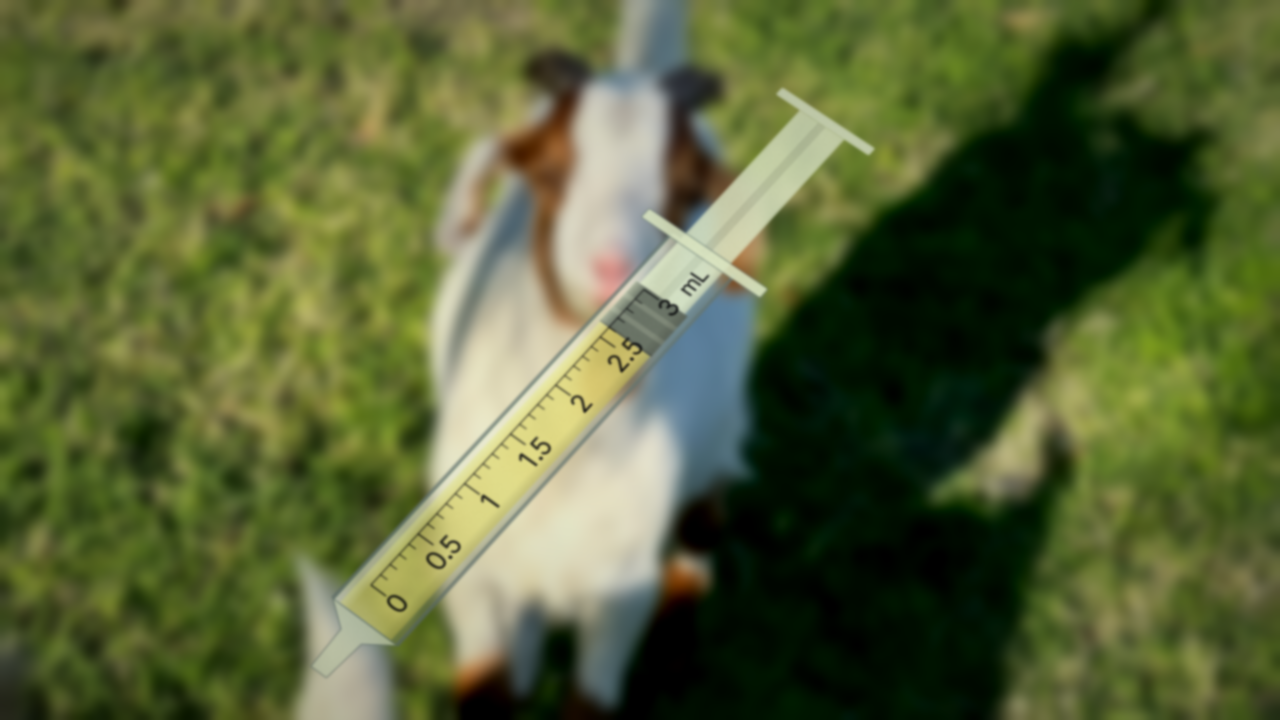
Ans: 2.6 mL
